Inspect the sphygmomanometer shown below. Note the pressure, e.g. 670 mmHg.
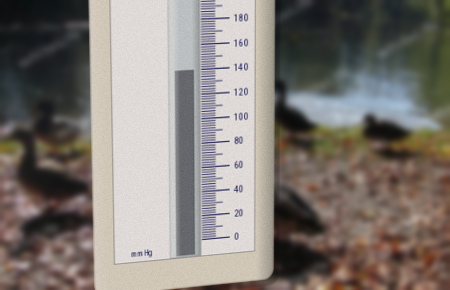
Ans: 140 mmHg
